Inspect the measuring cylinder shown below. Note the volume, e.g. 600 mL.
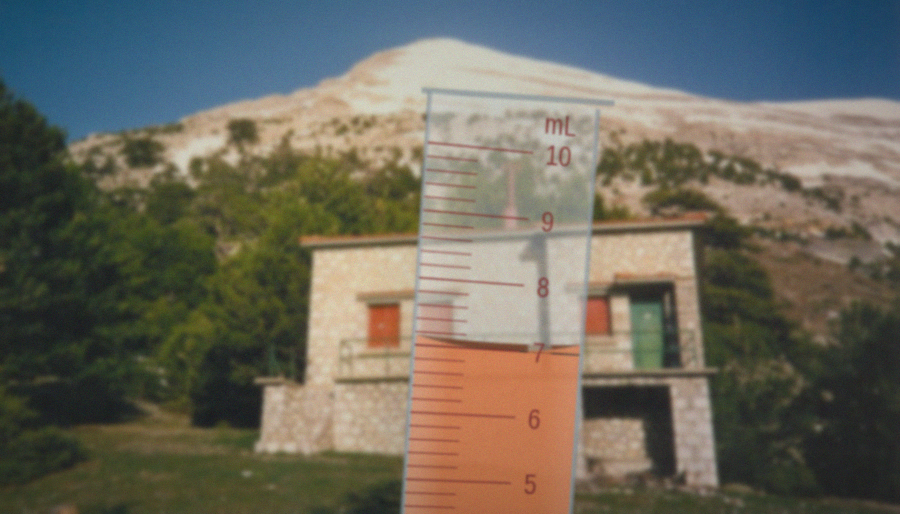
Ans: 7 mL
